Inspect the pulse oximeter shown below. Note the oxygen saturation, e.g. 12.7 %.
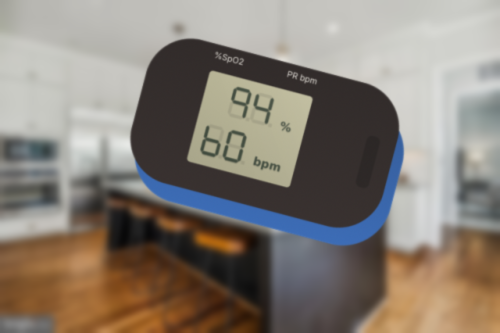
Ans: 94 %
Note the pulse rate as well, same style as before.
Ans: 60 bpm
